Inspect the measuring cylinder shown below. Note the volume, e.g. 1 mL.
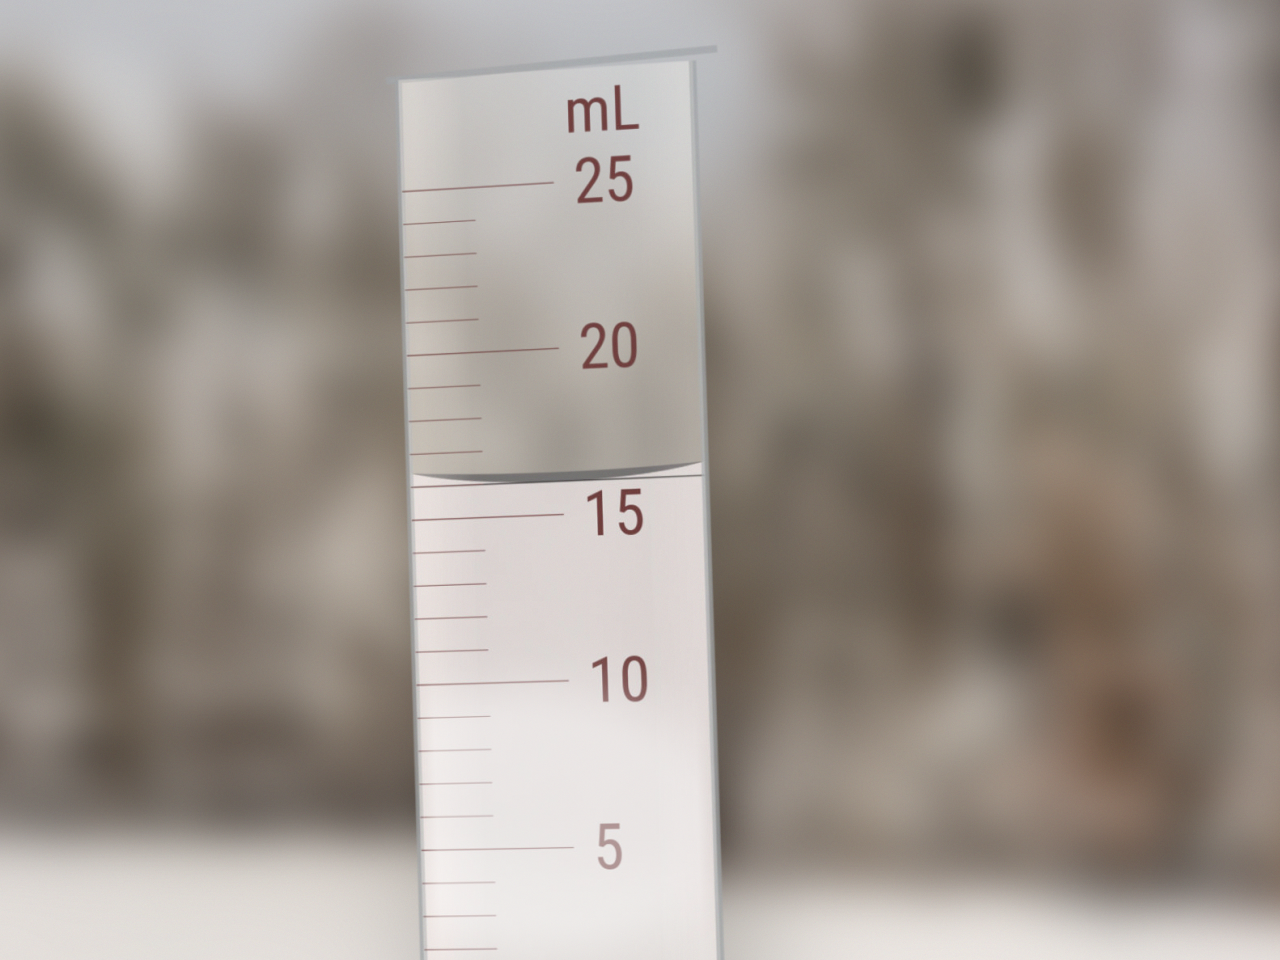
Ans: 16 mL
